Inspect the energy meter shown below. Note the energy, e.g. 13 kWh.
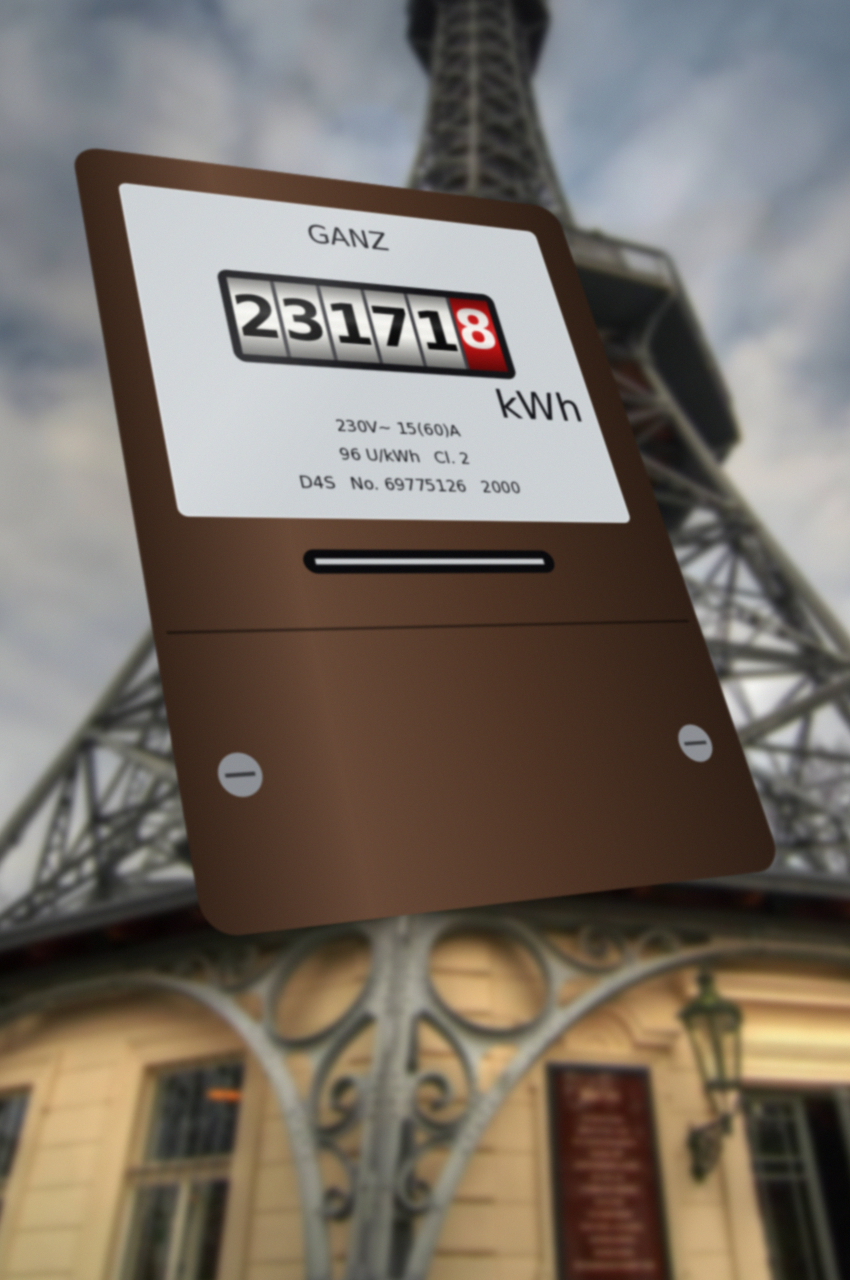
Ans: 23171.8 kWh
